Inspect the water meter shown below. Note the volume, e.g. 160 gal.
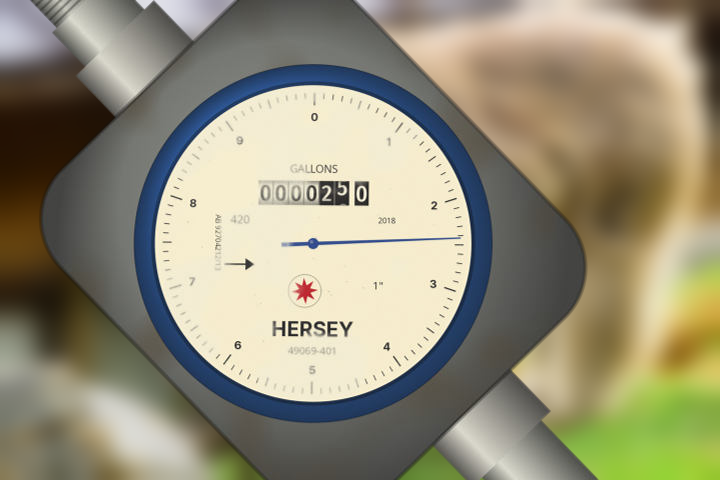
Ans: 252.4 gal
